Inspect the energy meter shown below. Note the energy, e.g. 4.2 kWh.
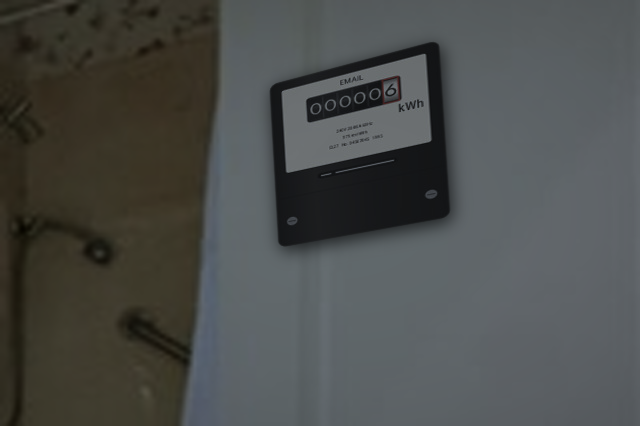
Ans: 0.6 kWh
